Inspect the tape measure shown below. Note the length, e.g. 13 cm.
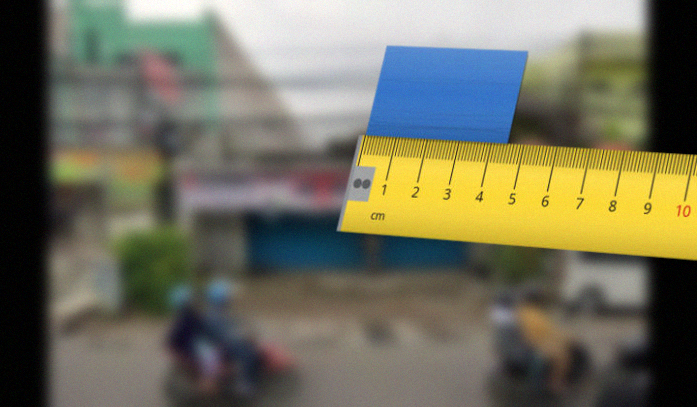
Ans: 4.5 cm
